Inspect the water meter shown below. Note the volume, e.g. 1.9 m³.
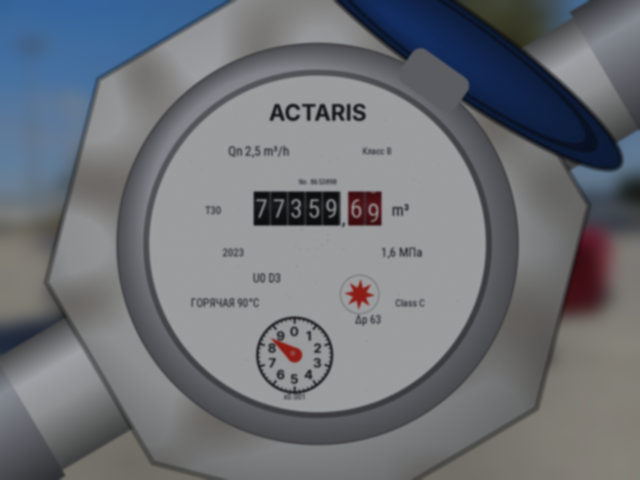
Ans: 77359.688 m³
